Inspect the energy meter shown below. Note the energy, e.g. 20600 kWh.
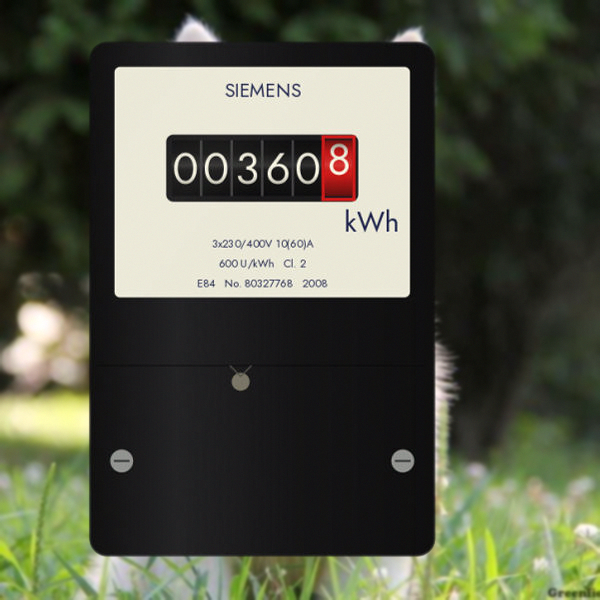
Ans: 360.8 kWh
